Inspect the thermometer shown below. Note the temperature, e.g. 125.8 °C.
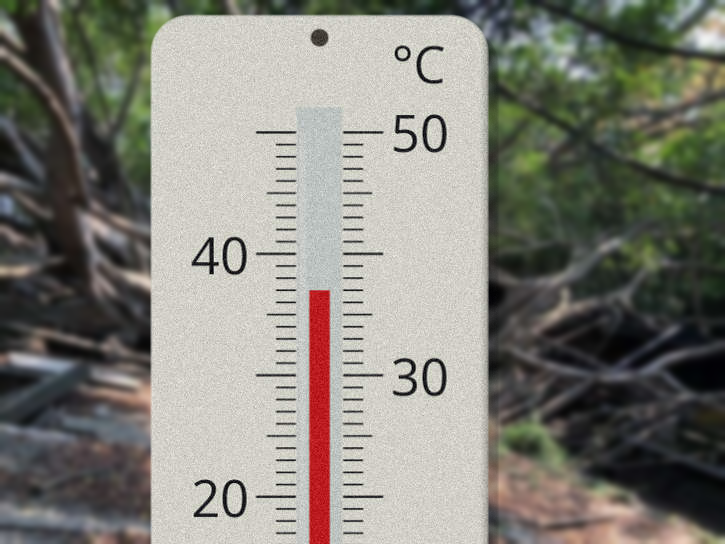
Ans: 37 °C
